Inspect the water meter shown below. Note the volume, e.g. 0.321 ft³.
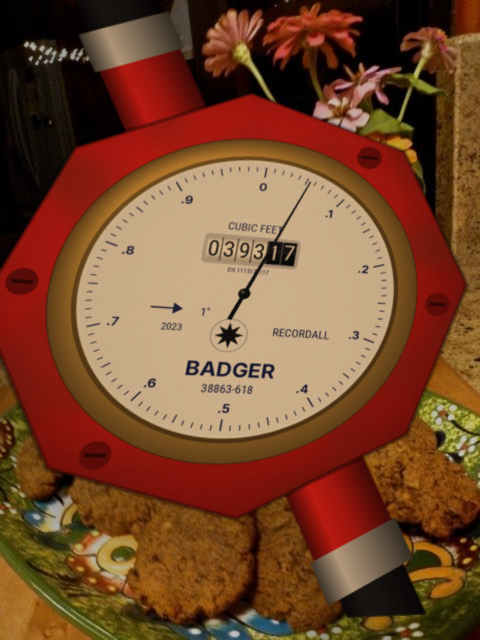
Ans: 39317.05 ft³
